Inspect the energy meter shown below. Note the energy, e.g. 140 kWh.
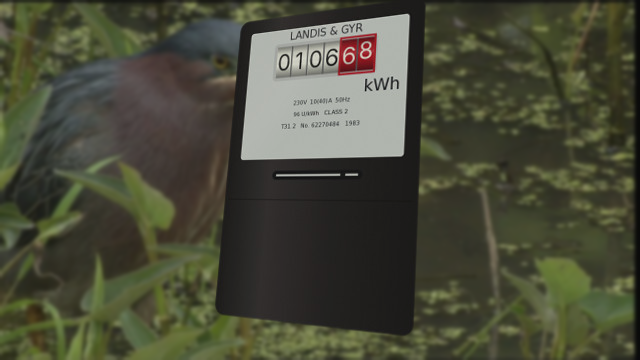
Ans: 106.68 kWh
